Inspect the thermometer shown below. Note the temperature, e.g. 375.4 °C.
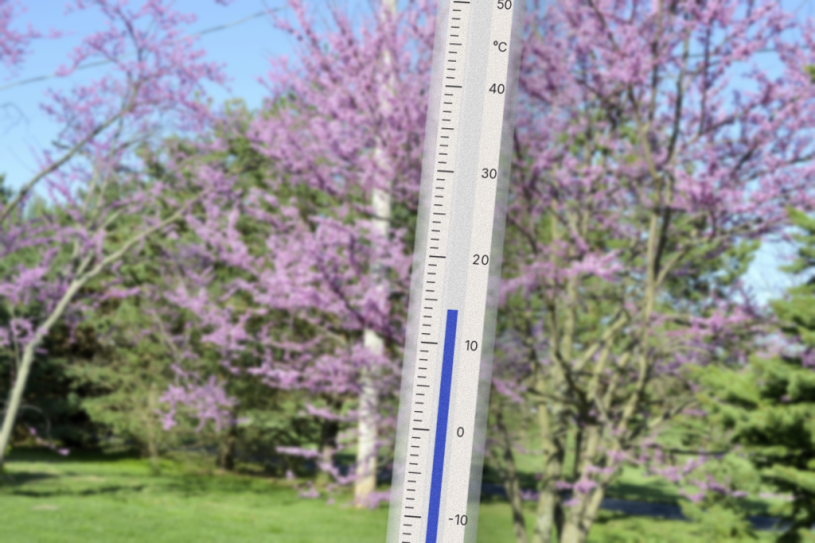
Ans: 14 °C
